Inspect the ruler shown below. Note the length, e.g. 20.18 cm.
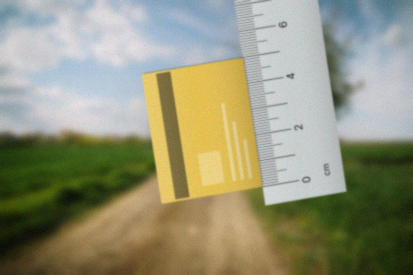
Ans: 5 cm
